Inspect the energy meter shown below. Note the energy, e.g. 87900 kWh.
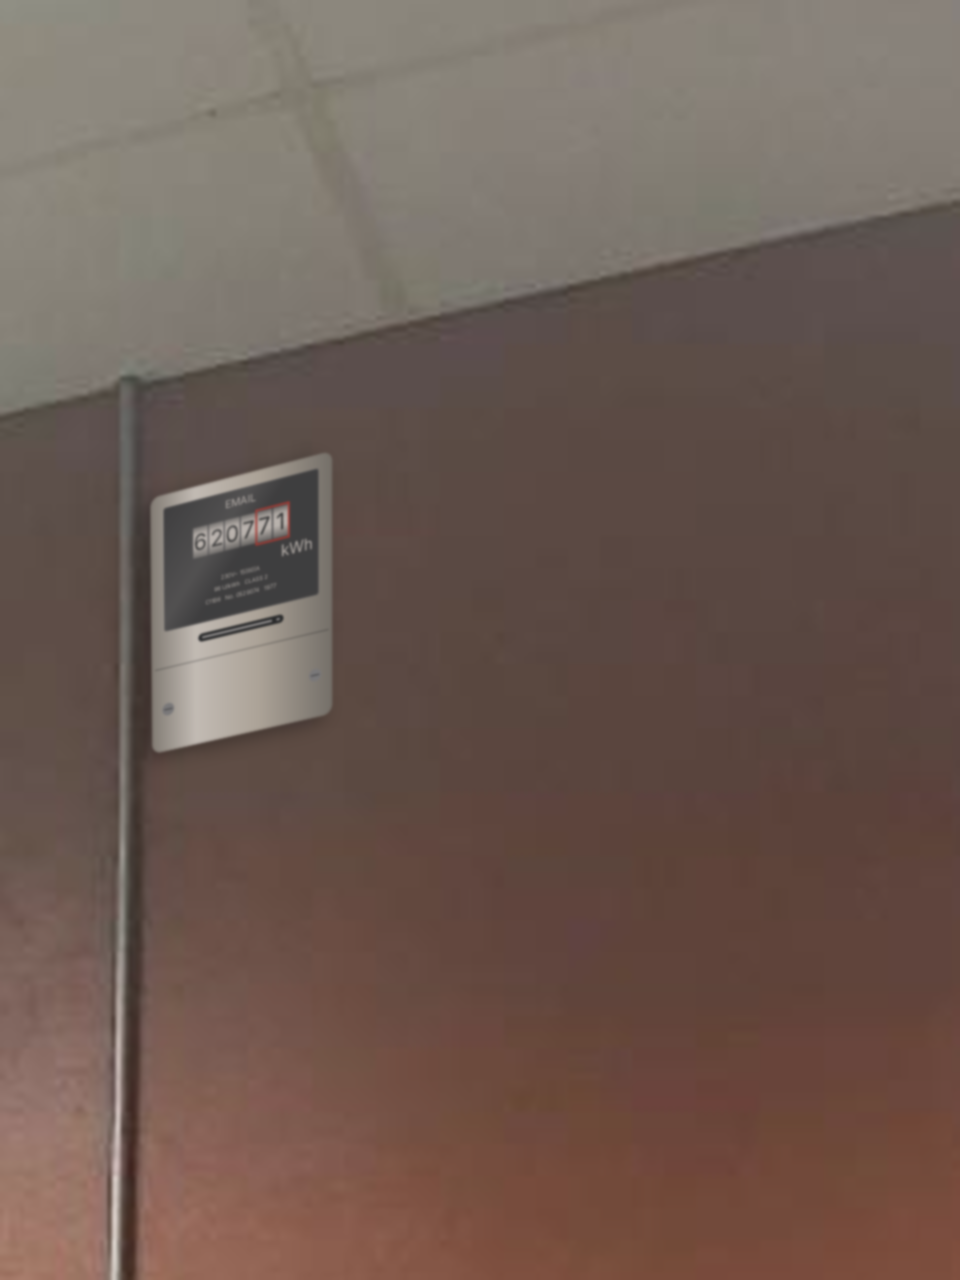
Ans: 6207.71 kWh
